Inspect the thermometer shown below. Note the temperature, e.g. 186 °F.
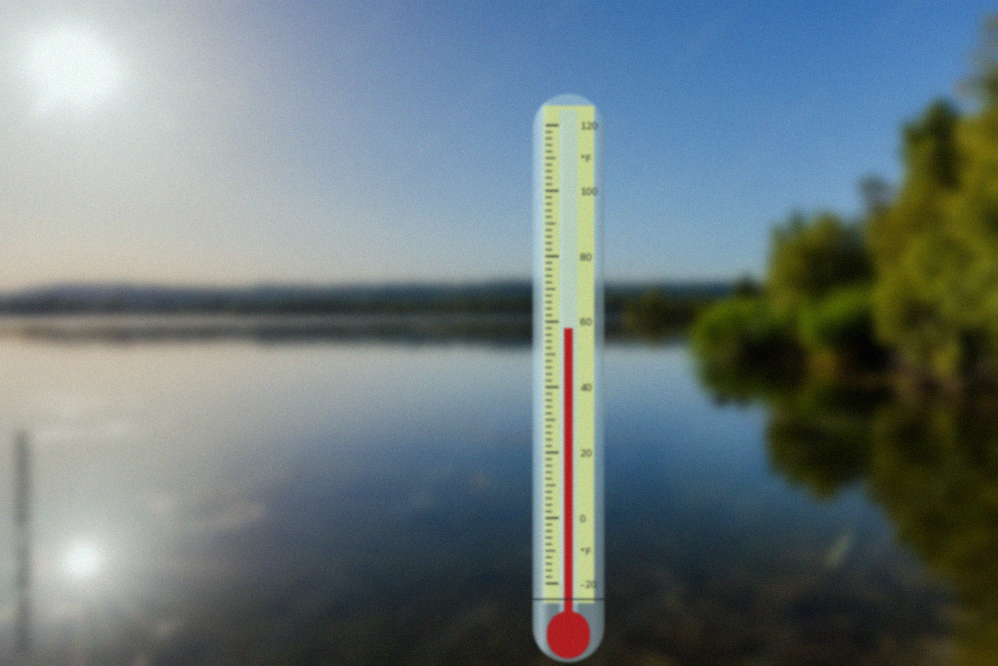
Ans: 58 °F
